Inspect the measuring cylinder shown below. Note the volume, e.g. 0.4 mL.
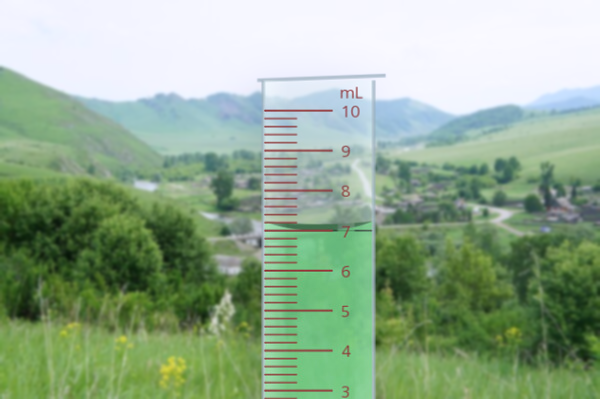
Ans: 7 mL
